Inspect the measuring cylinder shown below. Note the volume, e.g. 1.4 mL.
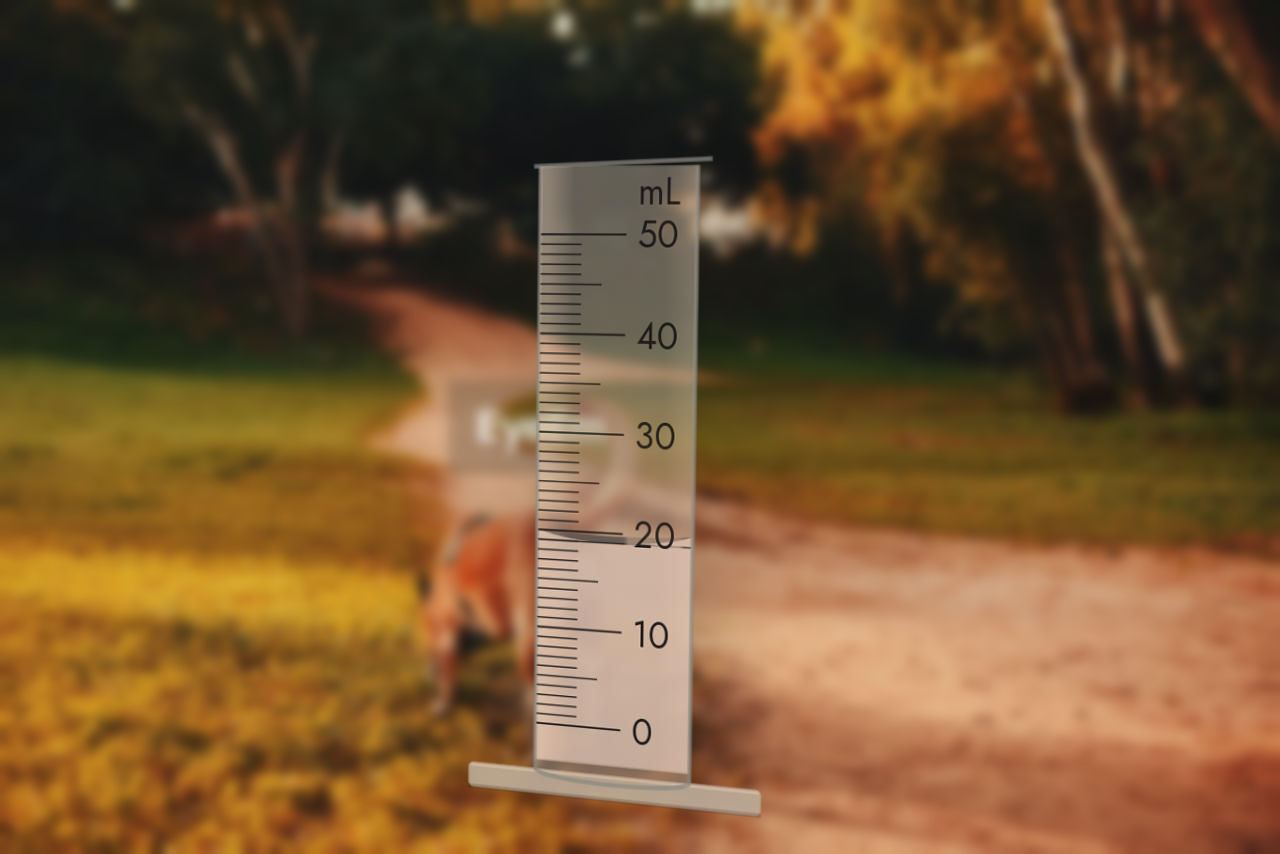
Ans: 19 mL
